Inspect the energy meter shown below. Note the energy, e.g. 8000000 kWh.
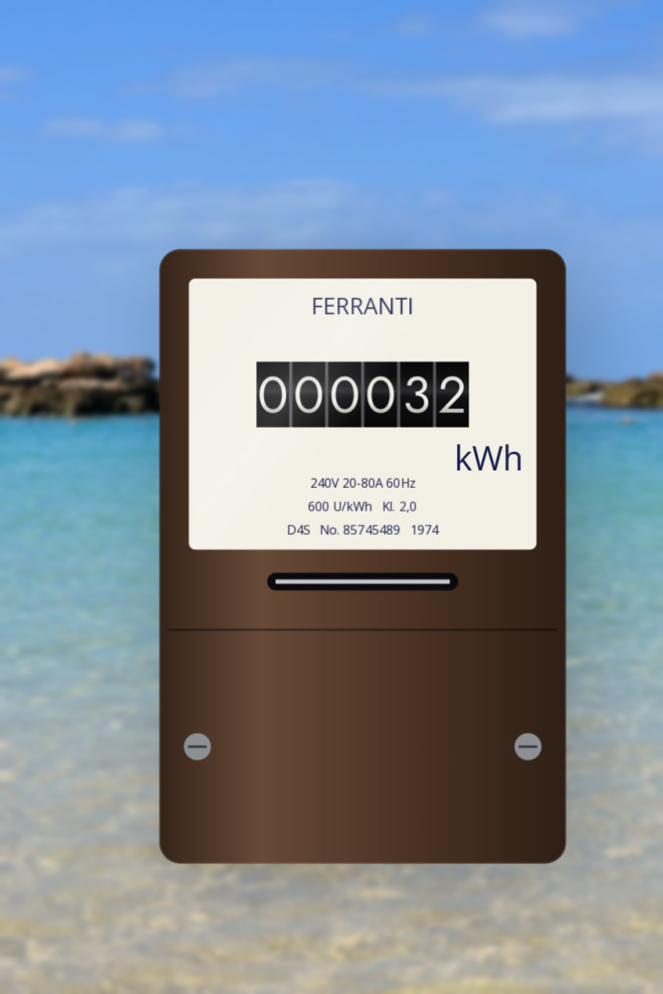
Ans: 32 kWh
